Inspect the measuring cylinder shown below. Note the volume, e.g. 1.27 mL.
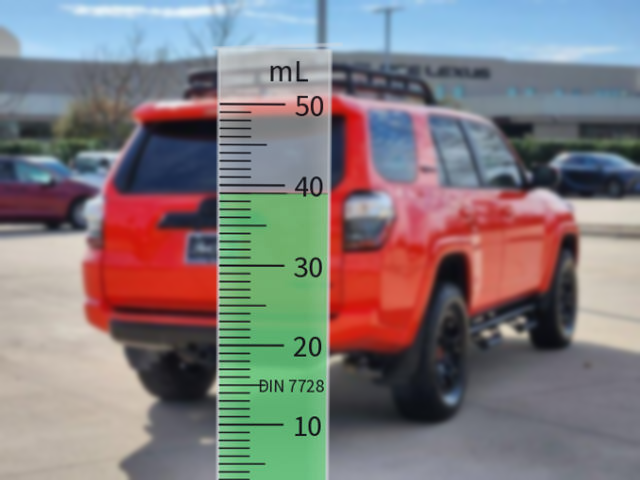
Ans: 39 mL
